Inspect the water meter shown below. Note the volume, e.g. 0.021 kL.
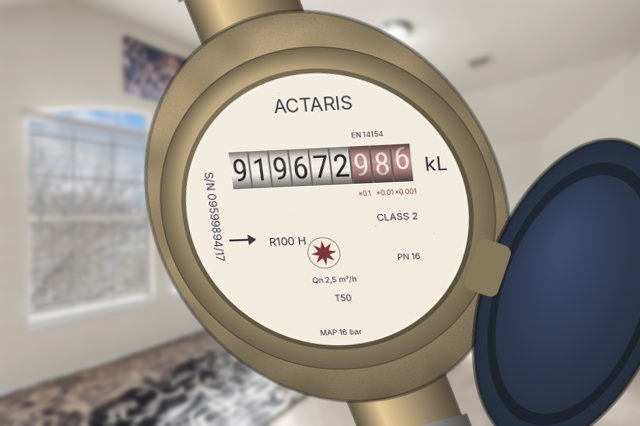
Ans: 919672.986 kL
